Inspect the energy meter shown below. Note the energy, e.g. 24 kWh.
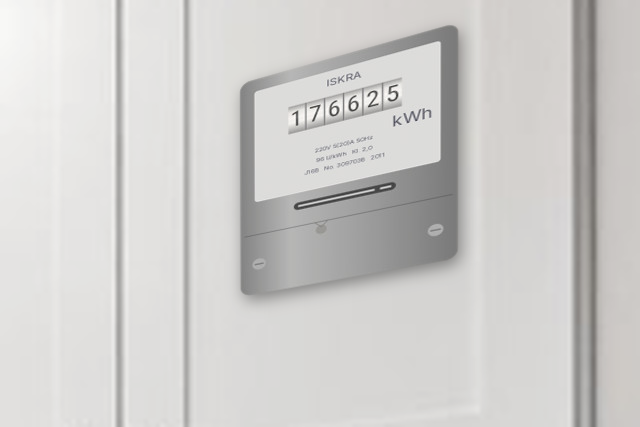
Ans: 176625 kWh
